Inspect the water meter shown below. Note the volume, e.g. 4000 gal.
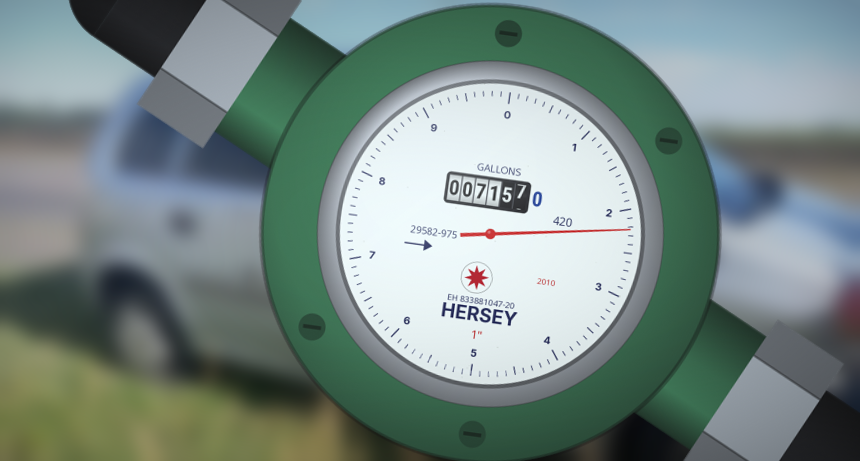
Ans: 71572.2 gal
